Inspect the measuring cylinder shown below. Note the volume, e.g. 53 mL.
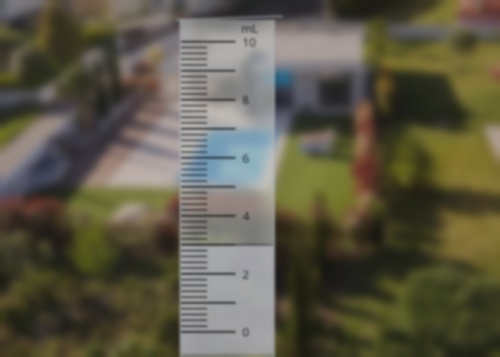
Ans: 3 mL
